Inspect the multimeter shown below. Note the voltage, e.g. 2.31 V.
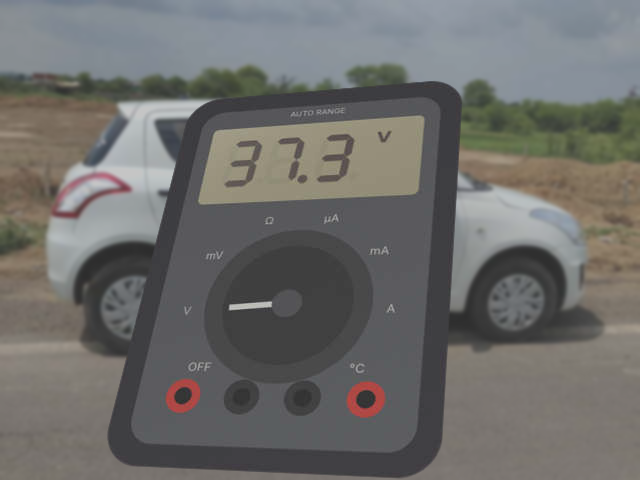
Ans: 37.3 V
